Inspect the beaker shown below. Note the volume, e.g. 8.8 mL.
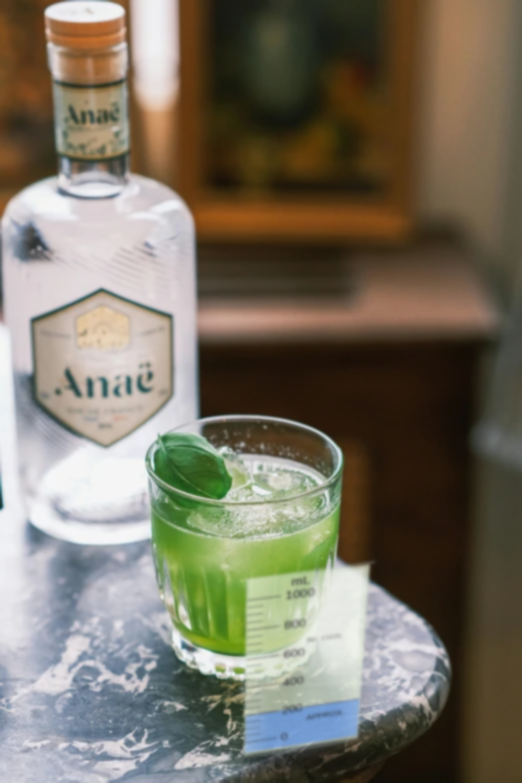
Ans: 200 mL
